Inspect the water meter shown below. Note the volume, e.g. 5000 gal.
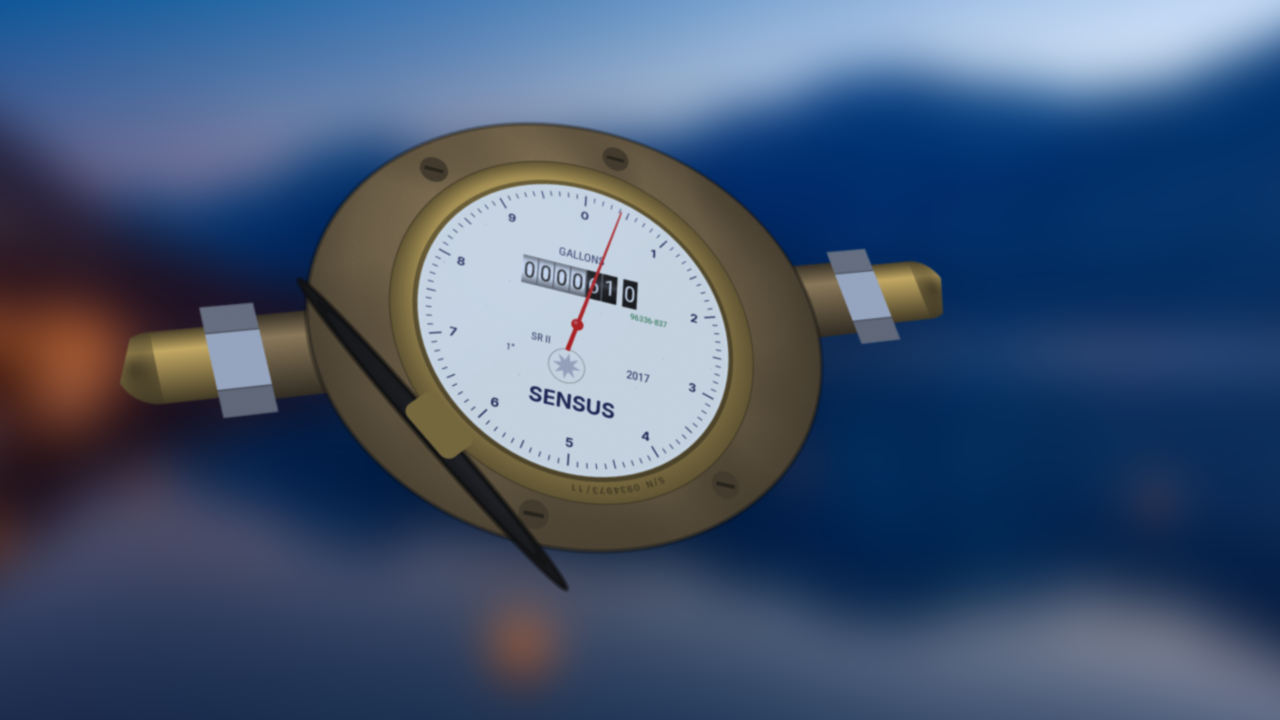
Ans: 610.4 gal
